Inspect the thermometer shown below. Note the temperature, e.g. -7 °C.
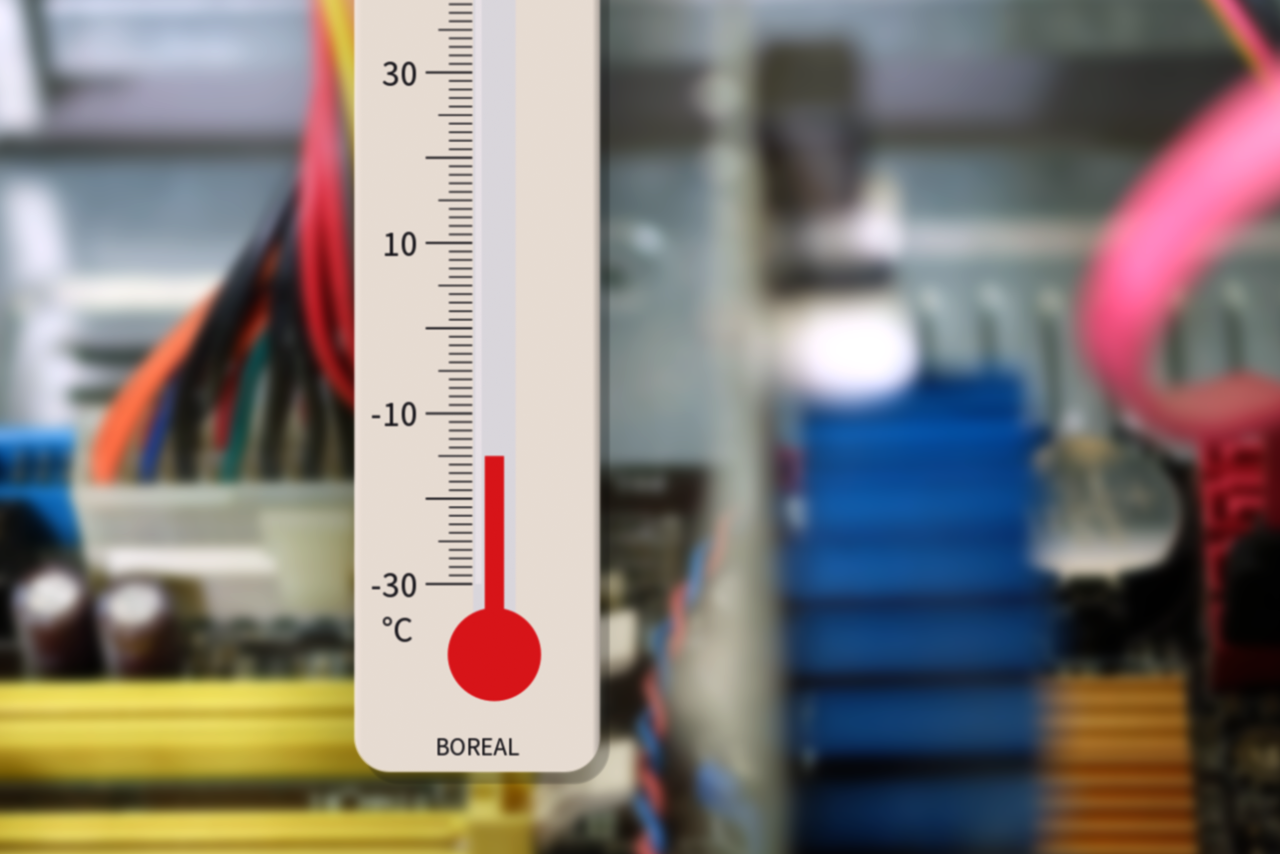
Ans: -15 °C
